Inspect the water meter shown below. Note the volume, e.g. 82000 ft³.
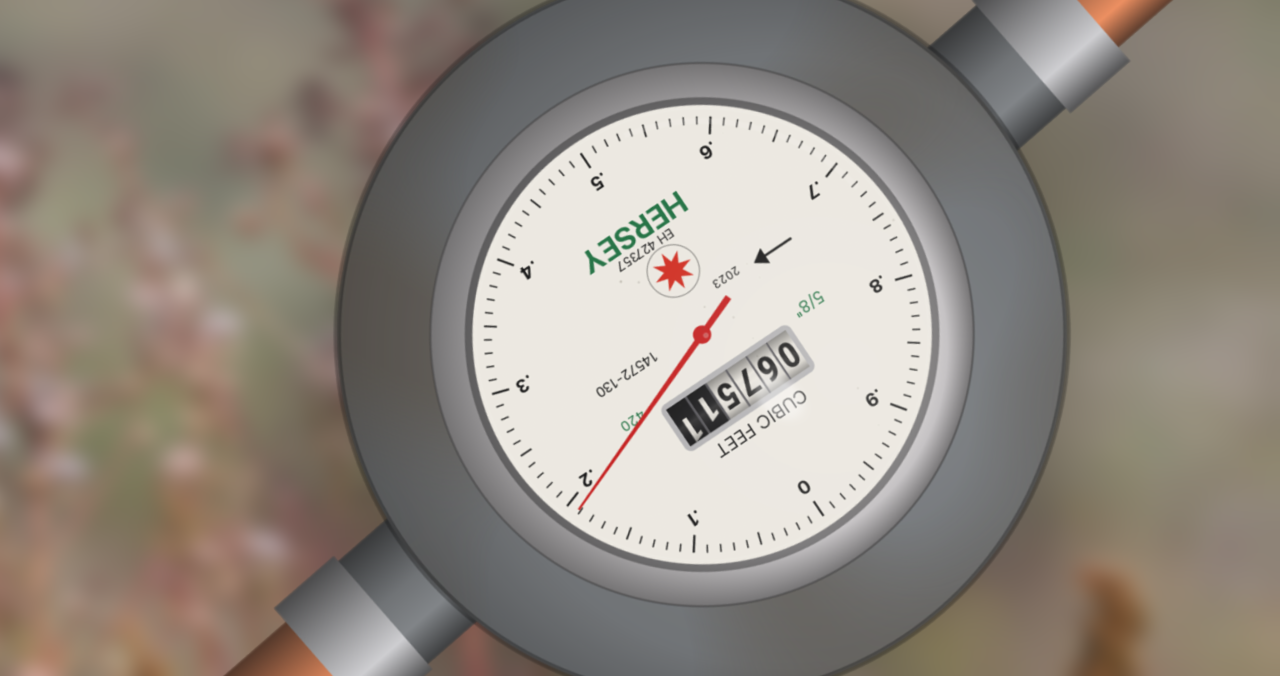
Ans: 67511.19 ft³
